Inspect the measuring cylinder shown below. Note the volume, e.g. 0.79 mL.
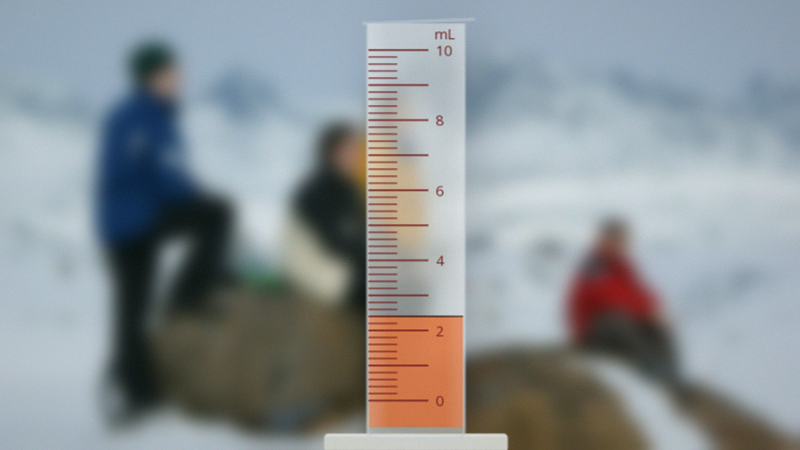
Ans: 2.4 mL
